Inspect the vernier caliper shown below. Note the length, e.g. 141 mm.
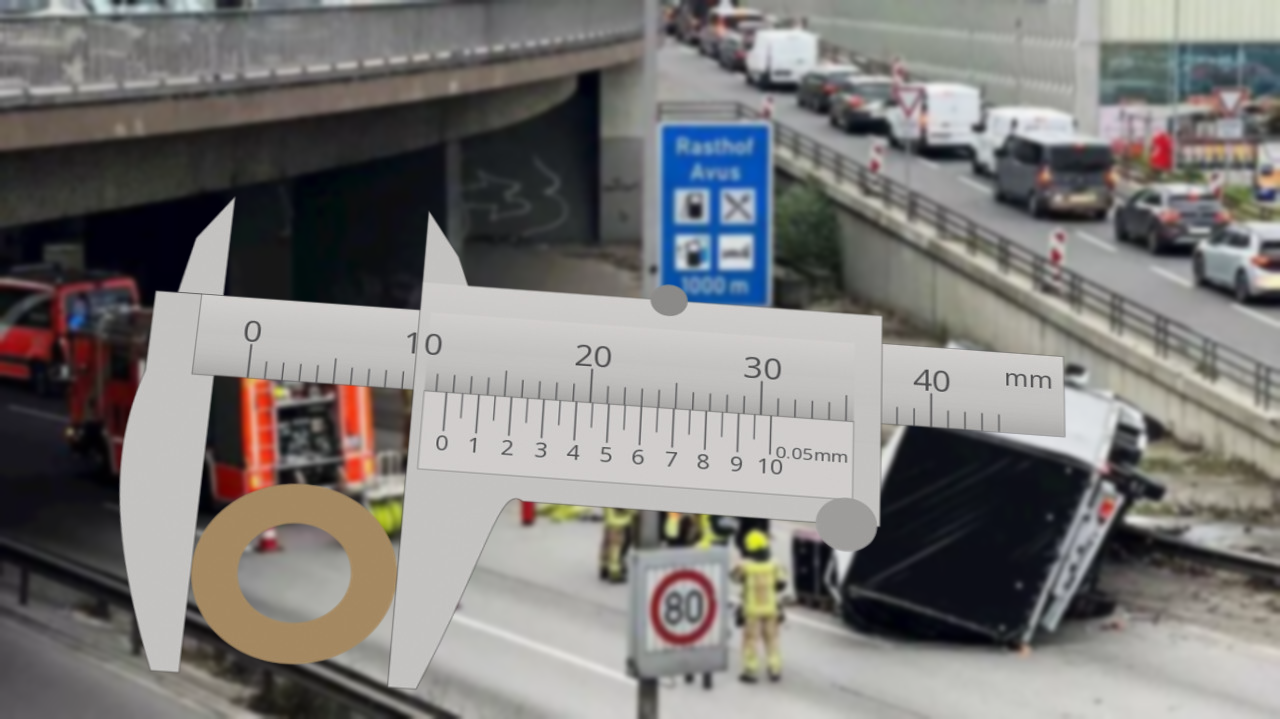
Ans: 11.6 mm
